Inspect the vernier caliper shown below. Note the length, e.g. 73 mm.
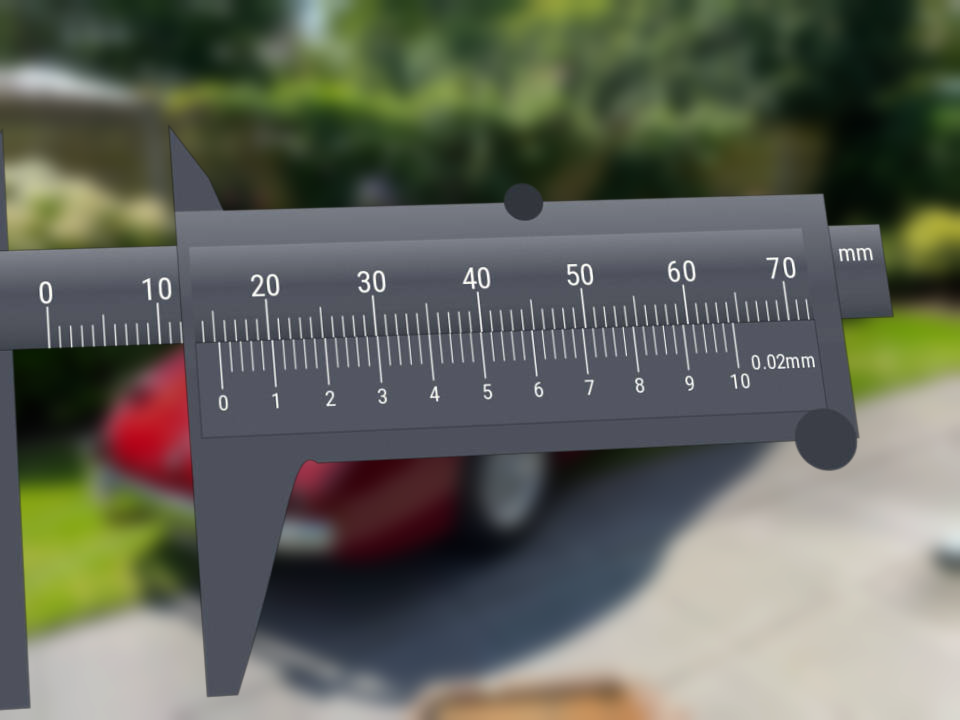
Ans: 15.4 mm
